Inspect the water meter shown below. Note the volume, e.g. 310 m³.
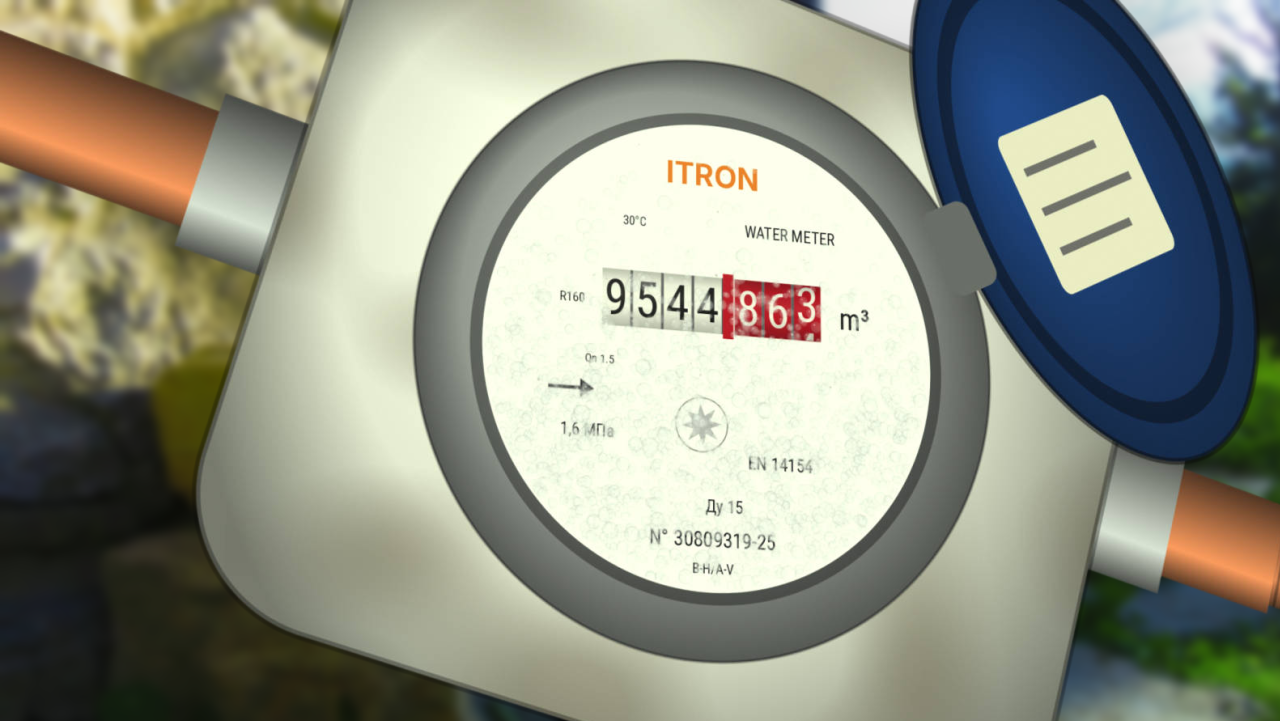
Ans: 9544.863 m³
